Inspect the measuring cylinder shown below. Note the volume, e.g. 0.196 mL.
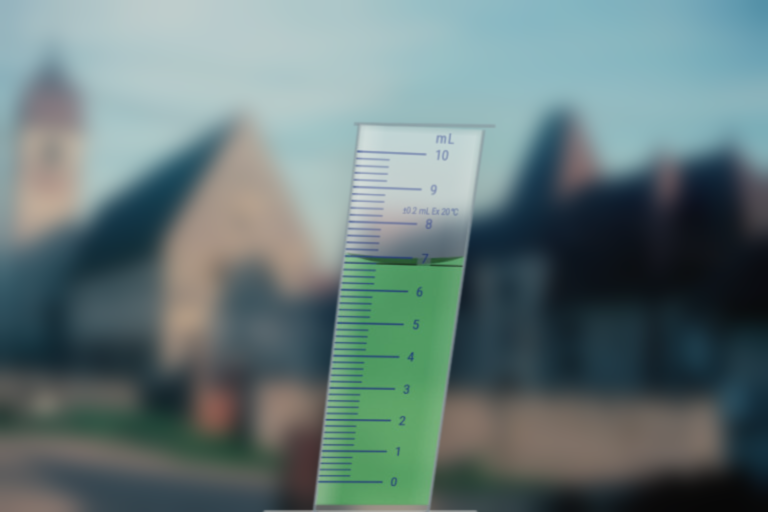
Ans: 6.8 mL
